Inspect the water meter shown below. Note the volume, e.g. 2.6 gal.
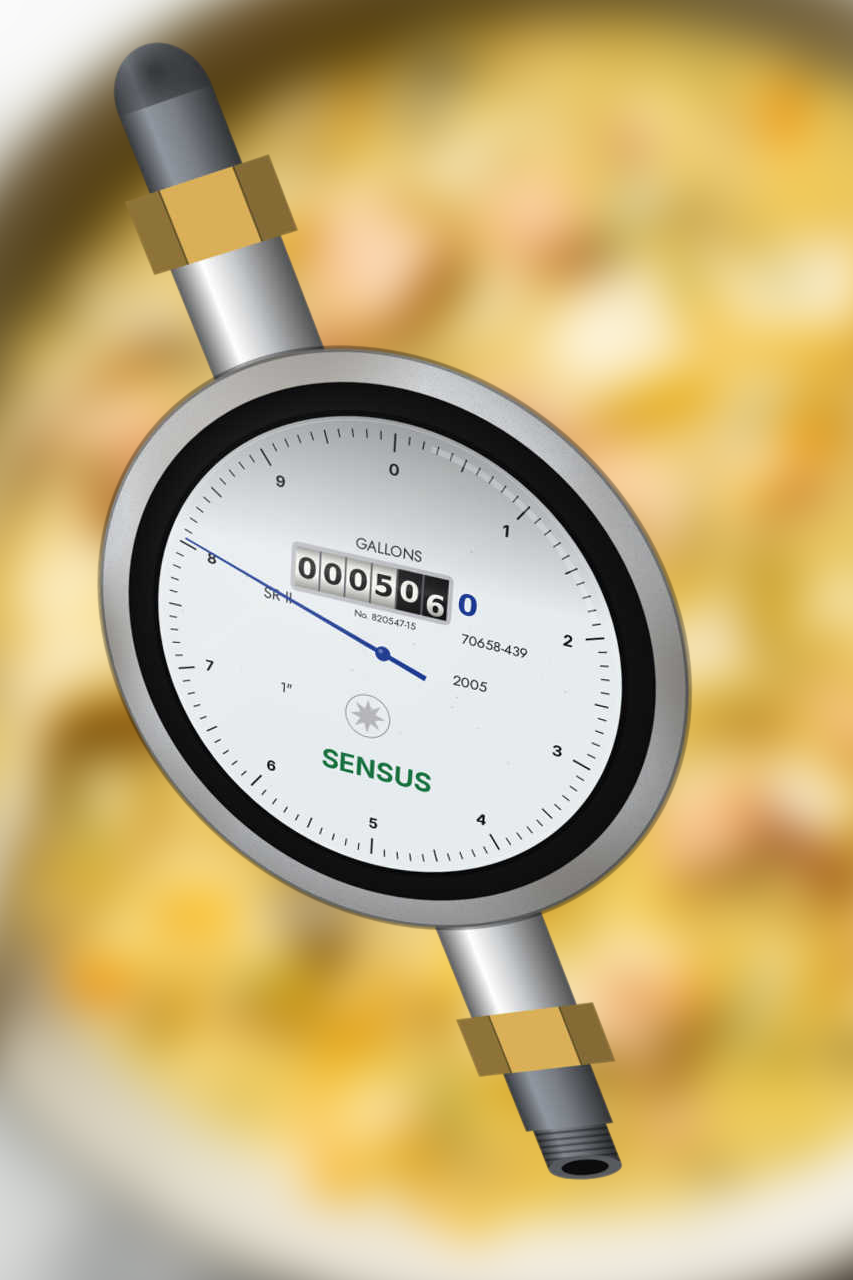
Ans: 5058.0 gal
